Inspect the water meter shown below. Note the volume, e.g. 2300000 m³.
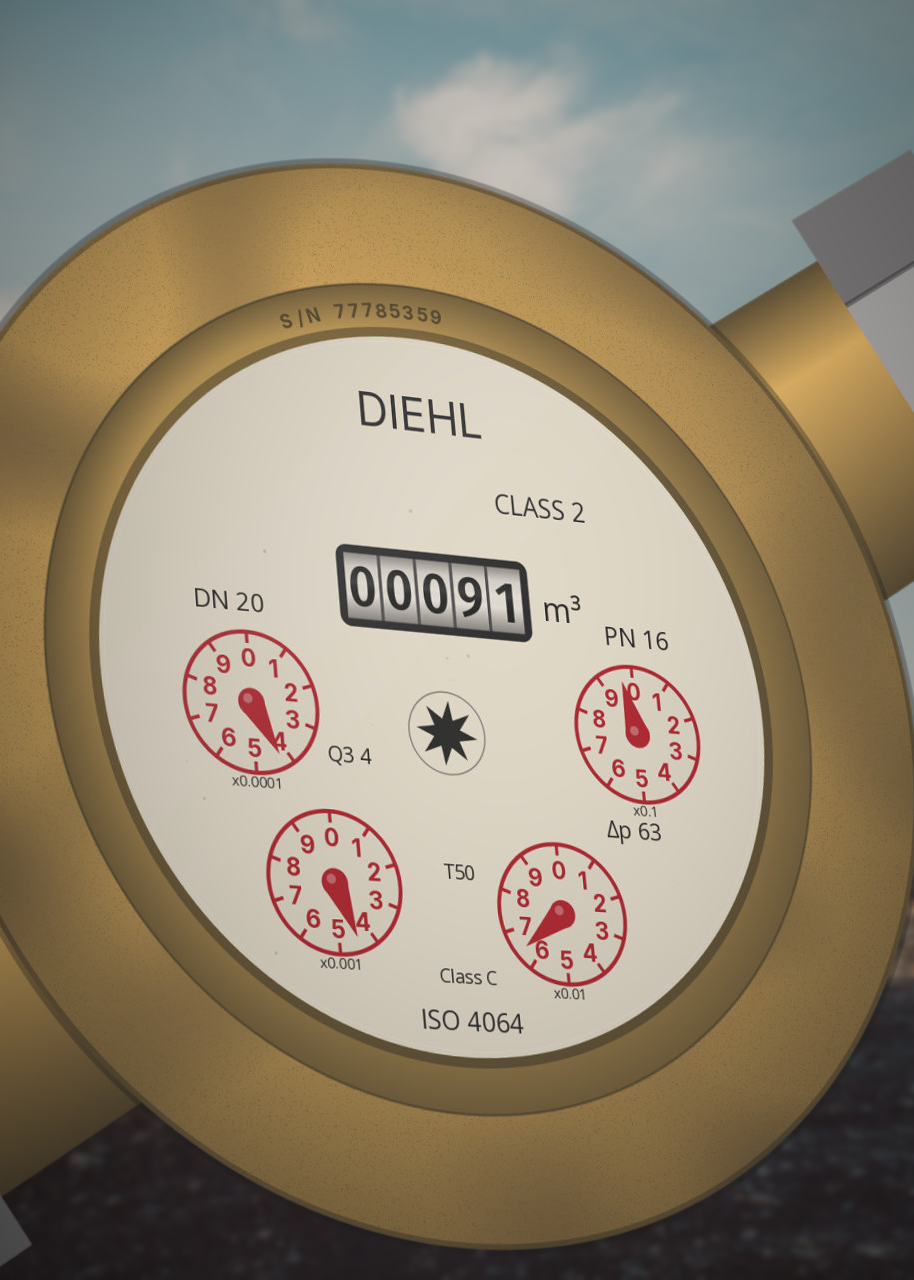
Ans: 90.9644 m³
